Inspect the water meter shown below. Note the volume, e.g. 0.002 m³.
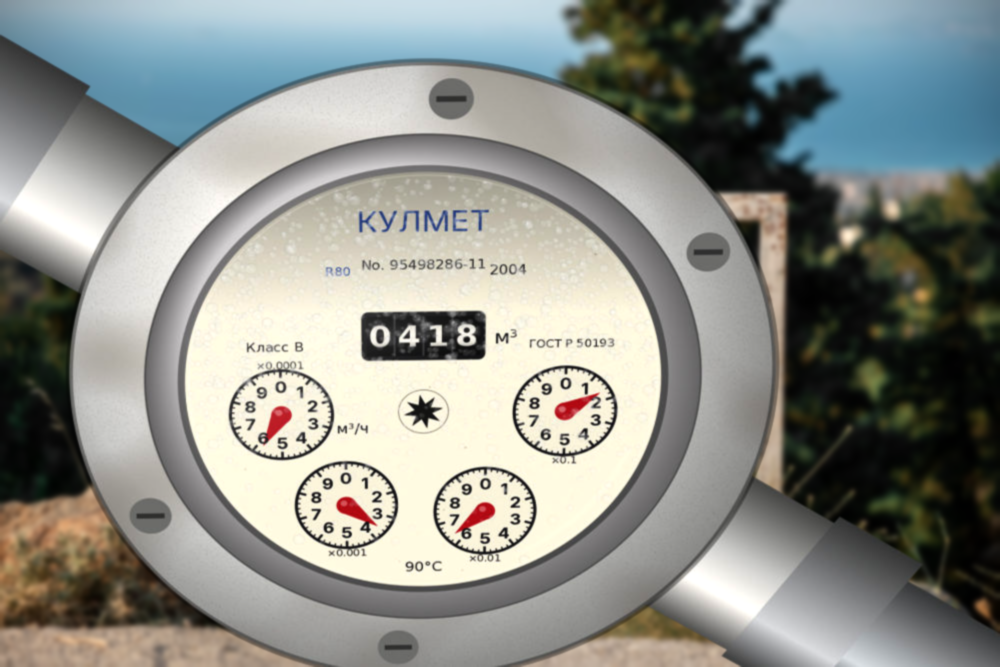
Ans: 418.1635 m³
